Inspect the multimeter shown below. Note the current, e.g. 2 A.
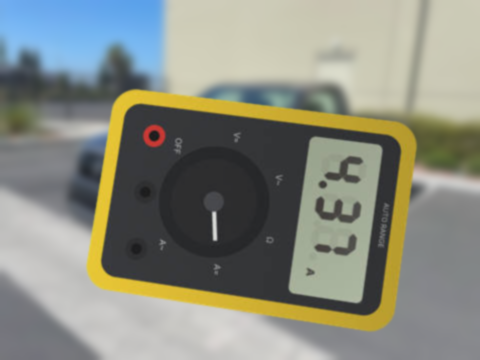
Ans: 4.37 A
